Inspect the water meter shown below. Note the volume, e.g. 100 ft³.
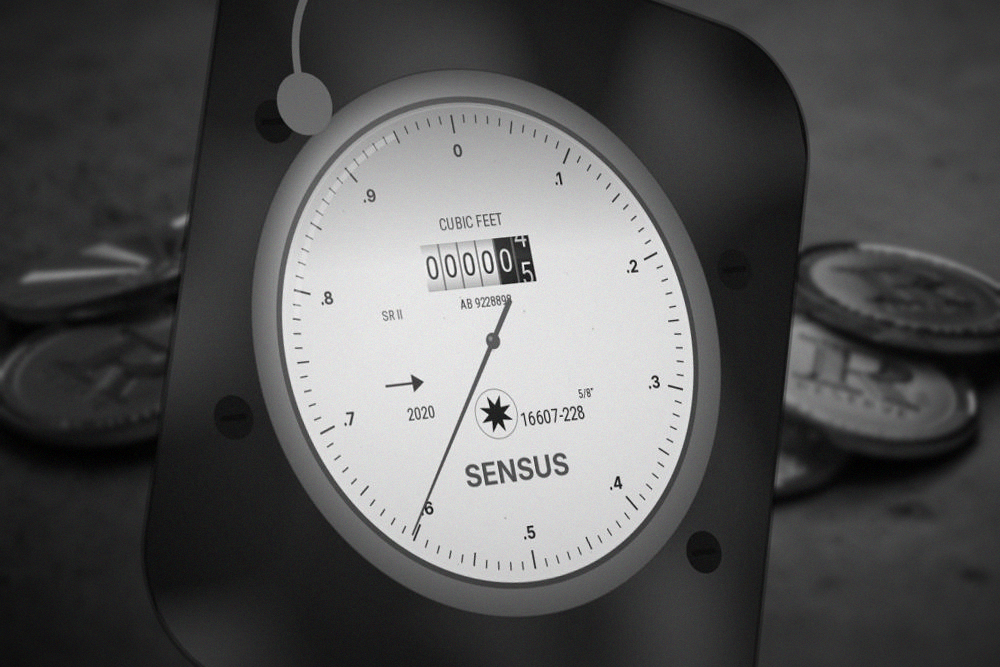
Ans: 4.60 ft³
